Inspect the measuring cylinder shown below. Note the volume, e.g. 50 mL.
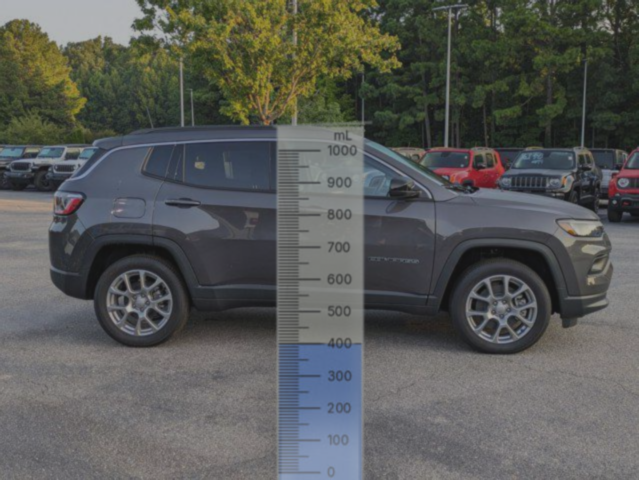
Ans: 400 mL
